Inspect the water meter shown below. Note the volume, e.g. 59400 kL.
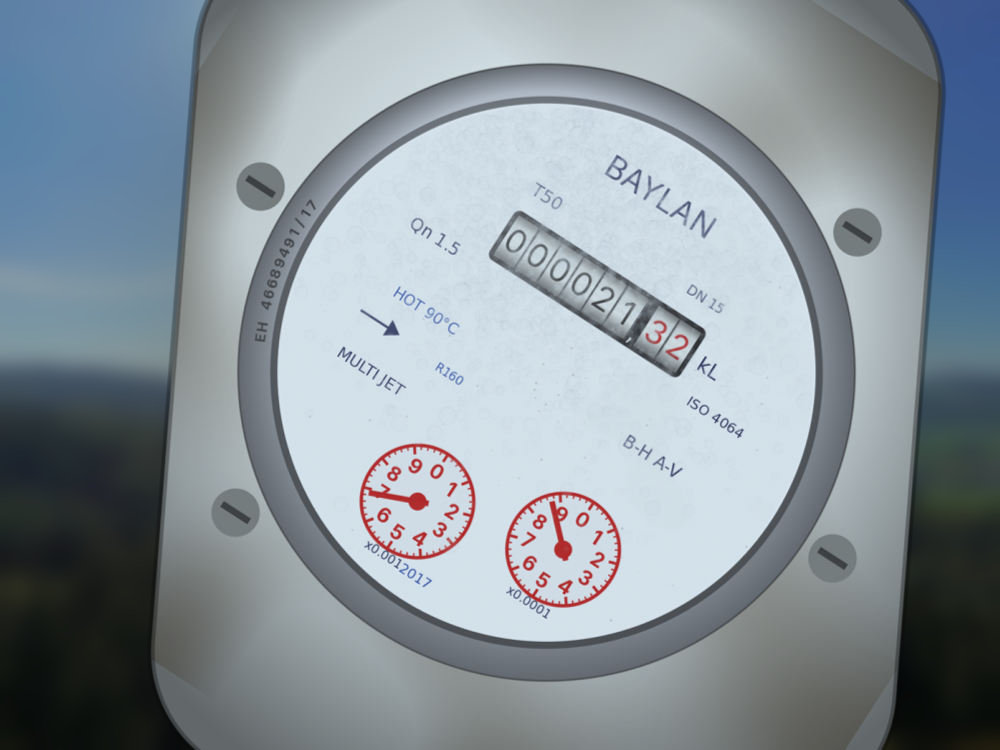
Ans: 21.3268 kL
